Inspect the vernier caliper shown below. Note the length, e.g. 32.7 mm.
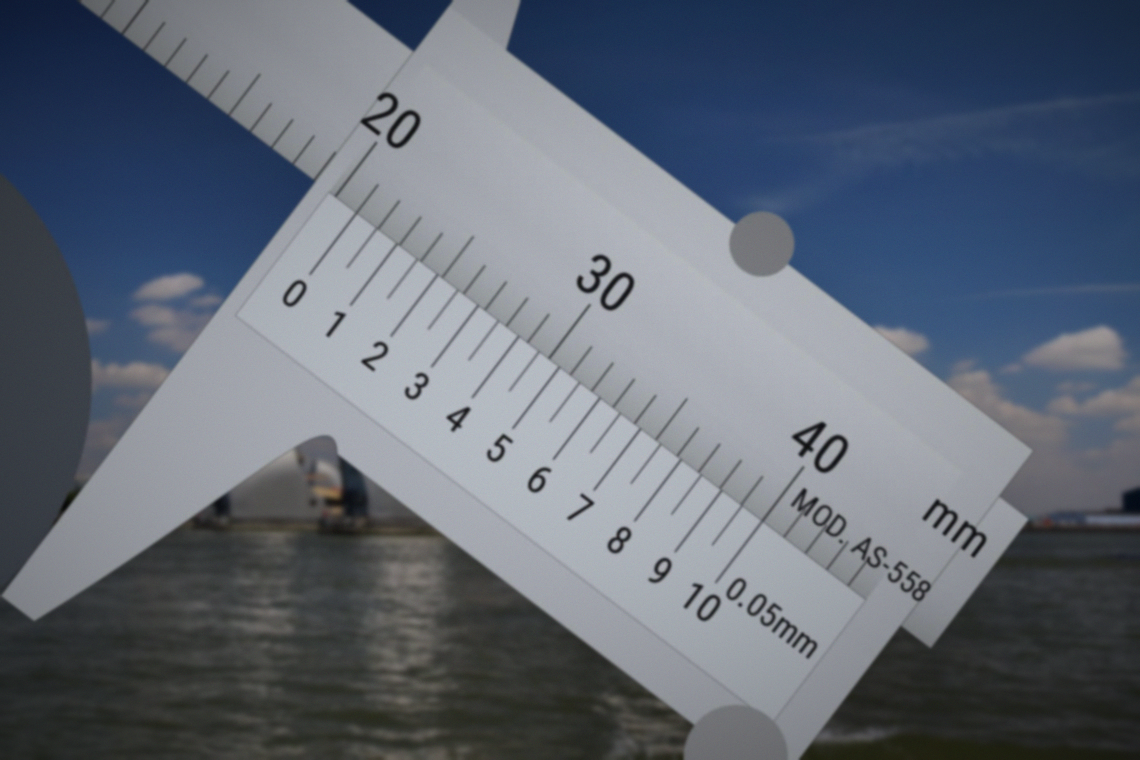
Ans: 21.0 mm
